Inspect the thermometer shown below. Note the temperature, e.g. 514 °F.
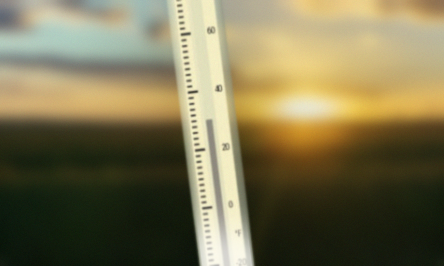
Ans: 30 °F
